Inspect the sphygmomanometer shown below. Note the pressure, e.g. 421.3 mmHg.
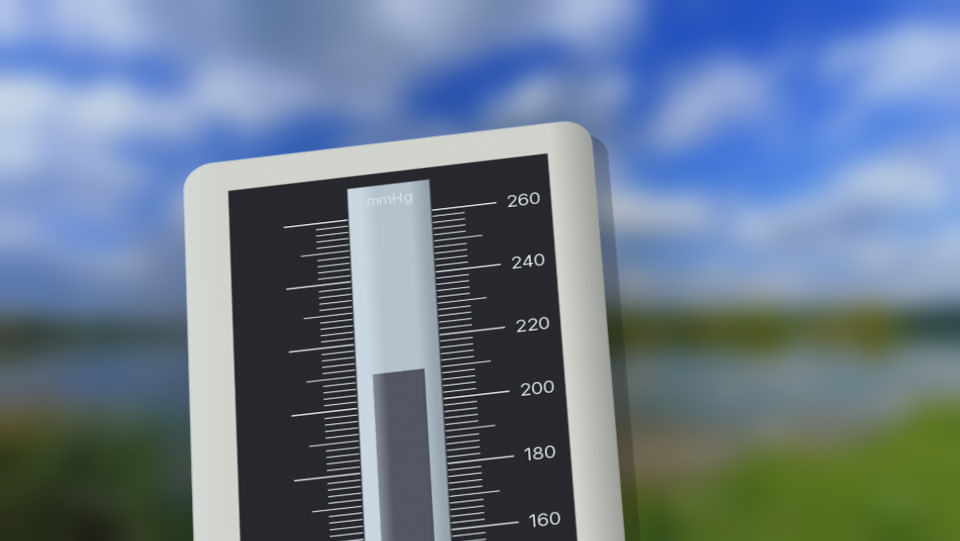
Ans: 210 mmHg
